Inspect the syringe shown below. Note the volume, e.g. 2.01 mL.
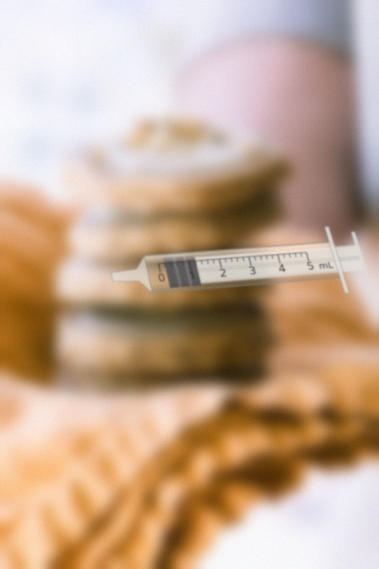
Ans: 0.2 mL
